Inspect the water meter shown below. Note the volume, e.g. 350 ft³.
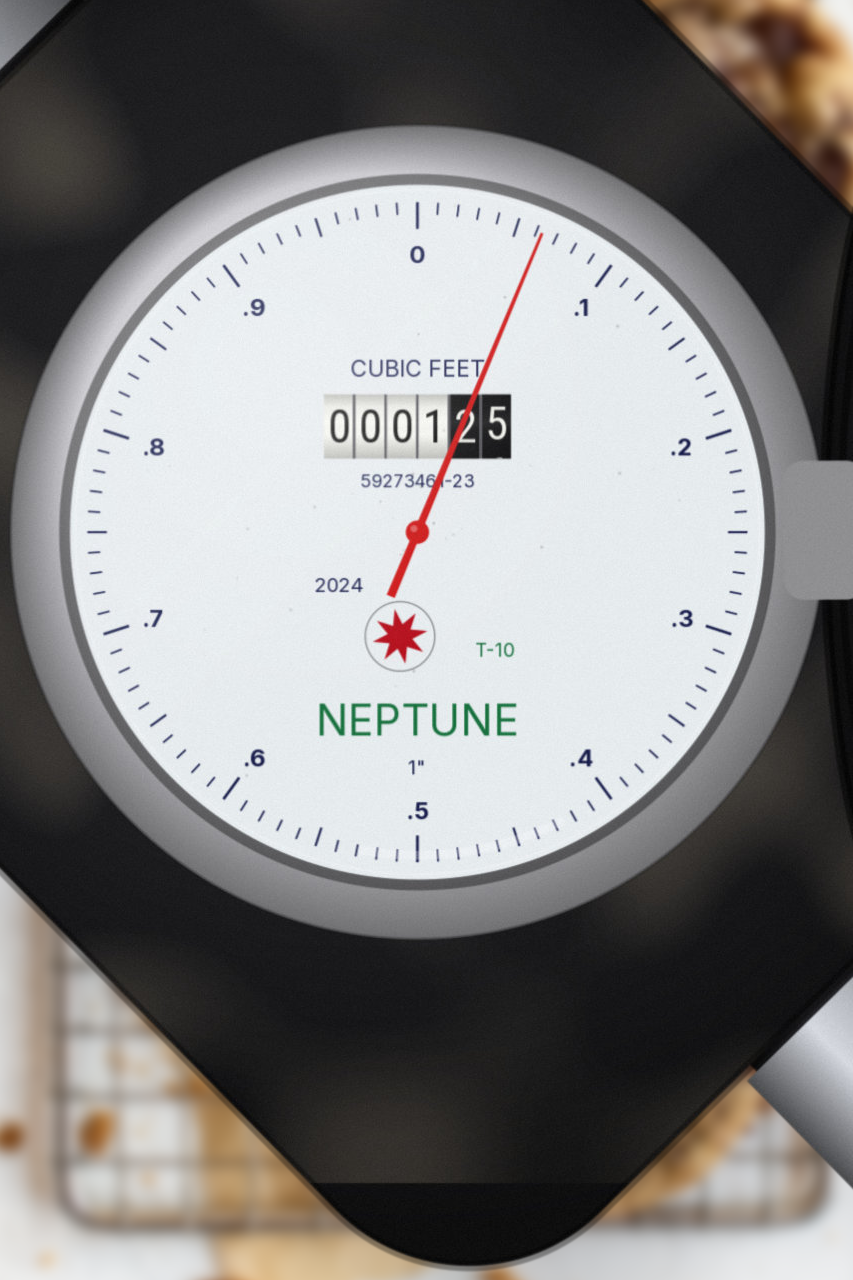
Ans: 125.06 ft³
